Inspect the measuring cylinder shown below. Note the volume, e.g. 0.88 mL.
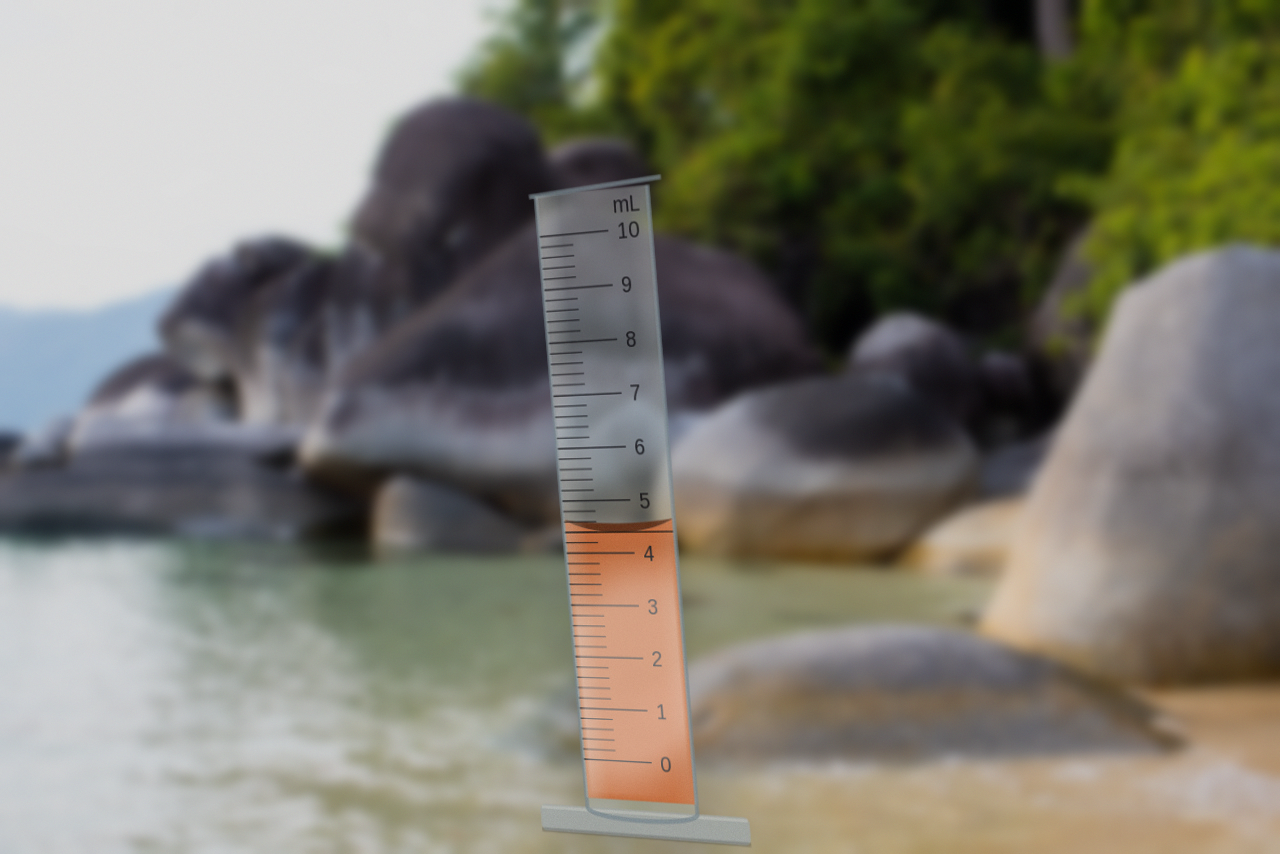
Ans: 4.4 mL
